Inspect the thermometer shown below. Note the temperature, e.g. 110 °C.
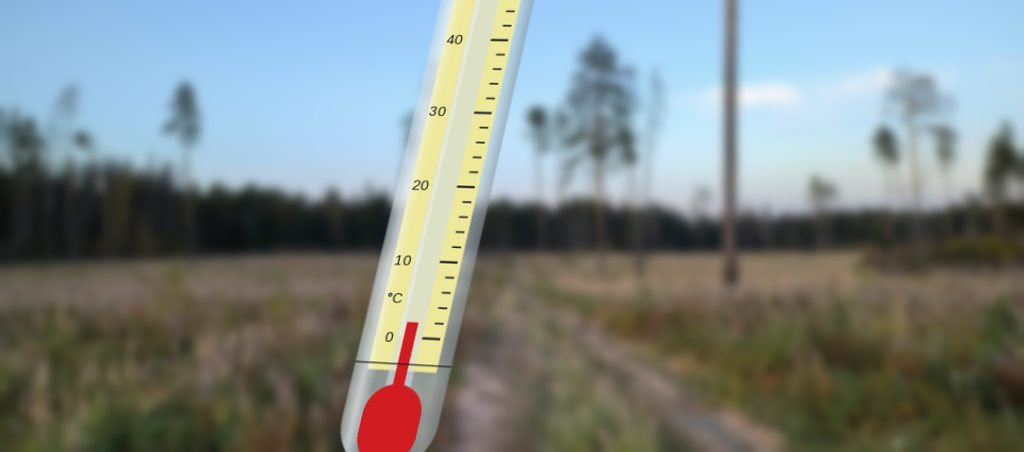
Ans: 2 °C
